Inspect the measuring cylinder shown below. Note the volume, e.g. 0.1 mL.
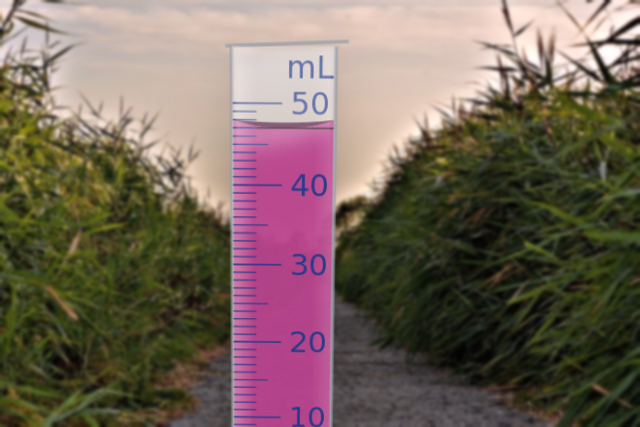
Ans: 47 mL
